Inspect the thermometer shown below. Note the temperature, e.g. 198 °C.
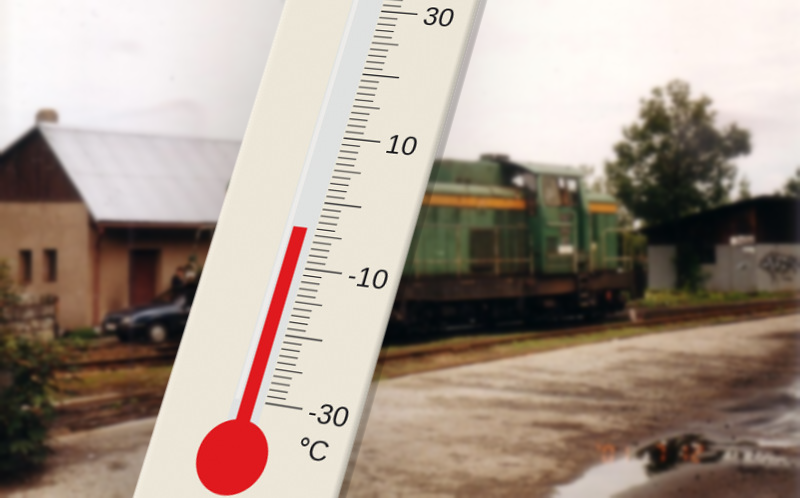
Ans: -4 °C
